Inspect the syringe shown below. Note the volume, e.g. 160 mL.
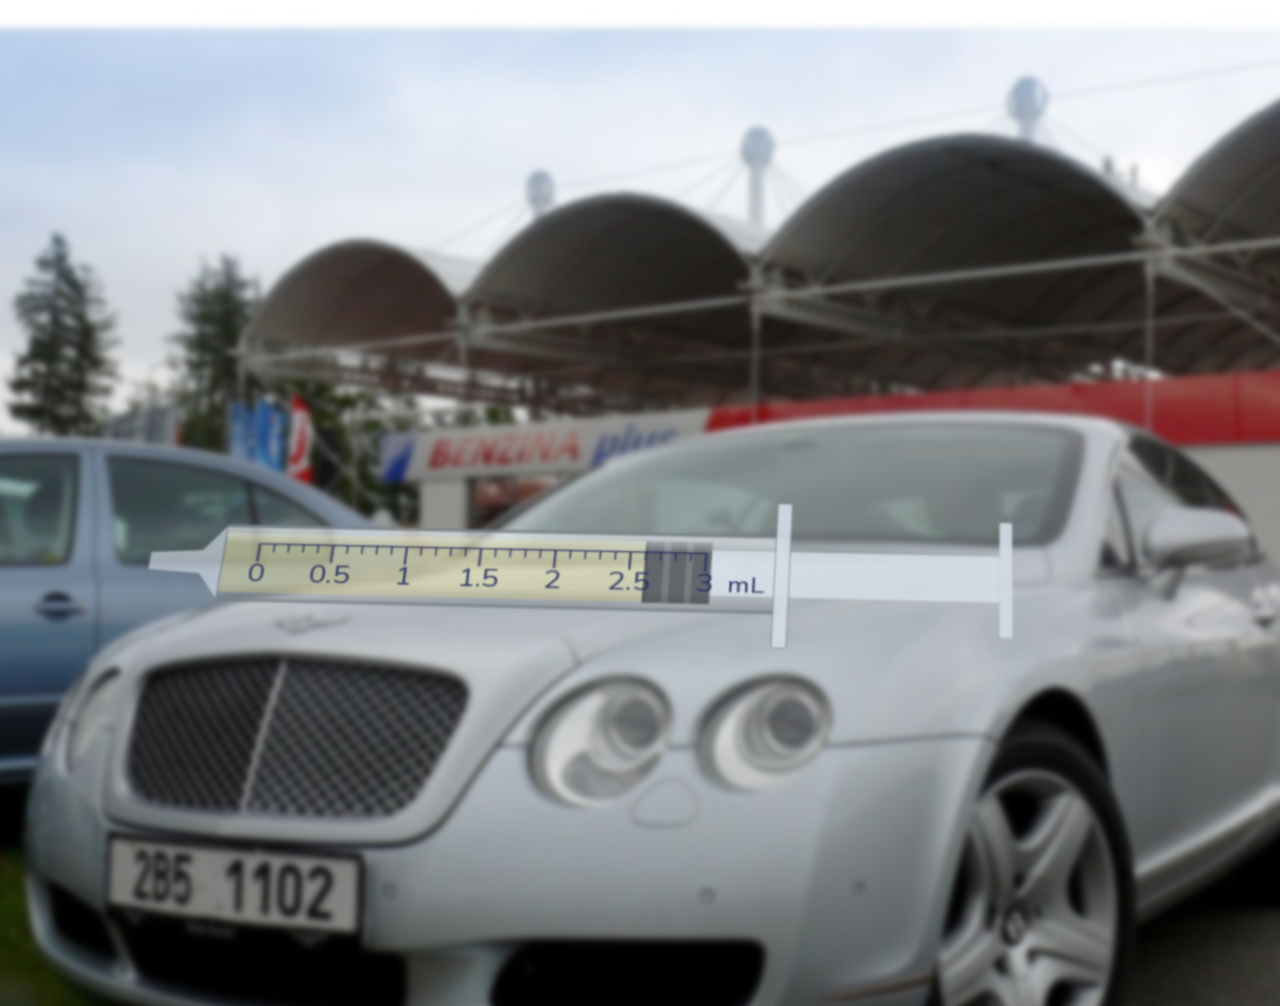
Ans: 2.6 mL
